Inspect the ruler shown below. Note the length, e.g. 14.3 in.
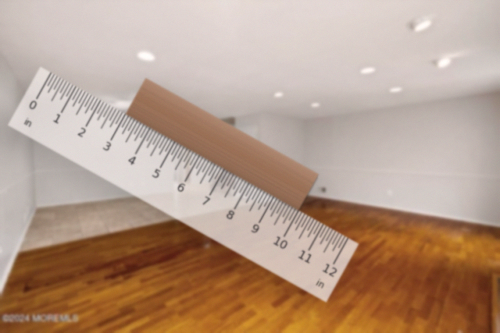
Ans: 7 in
